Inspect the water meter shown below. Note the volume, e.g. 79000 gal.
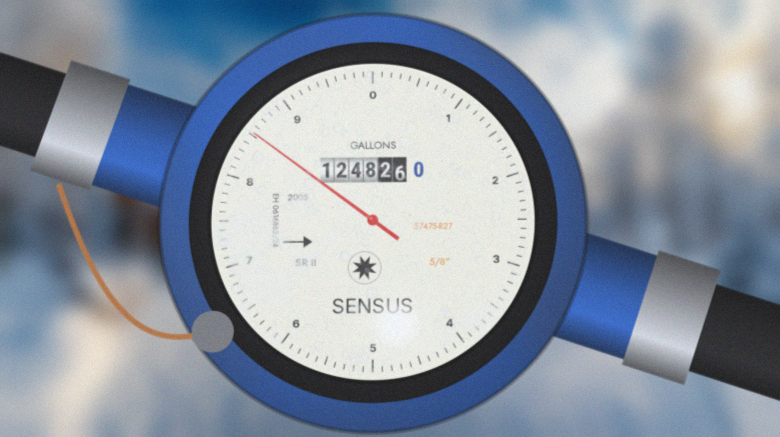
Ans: 1248258.5 gal
